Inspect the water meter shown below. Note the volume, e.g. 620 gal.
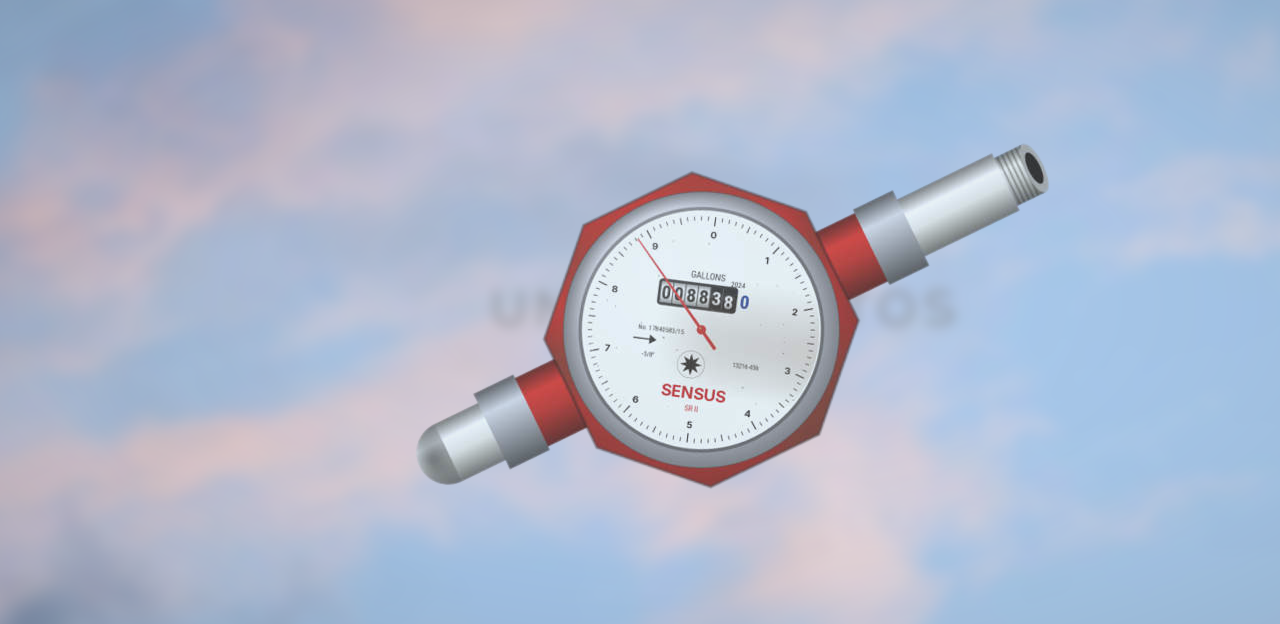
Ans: 88378.8 gal
